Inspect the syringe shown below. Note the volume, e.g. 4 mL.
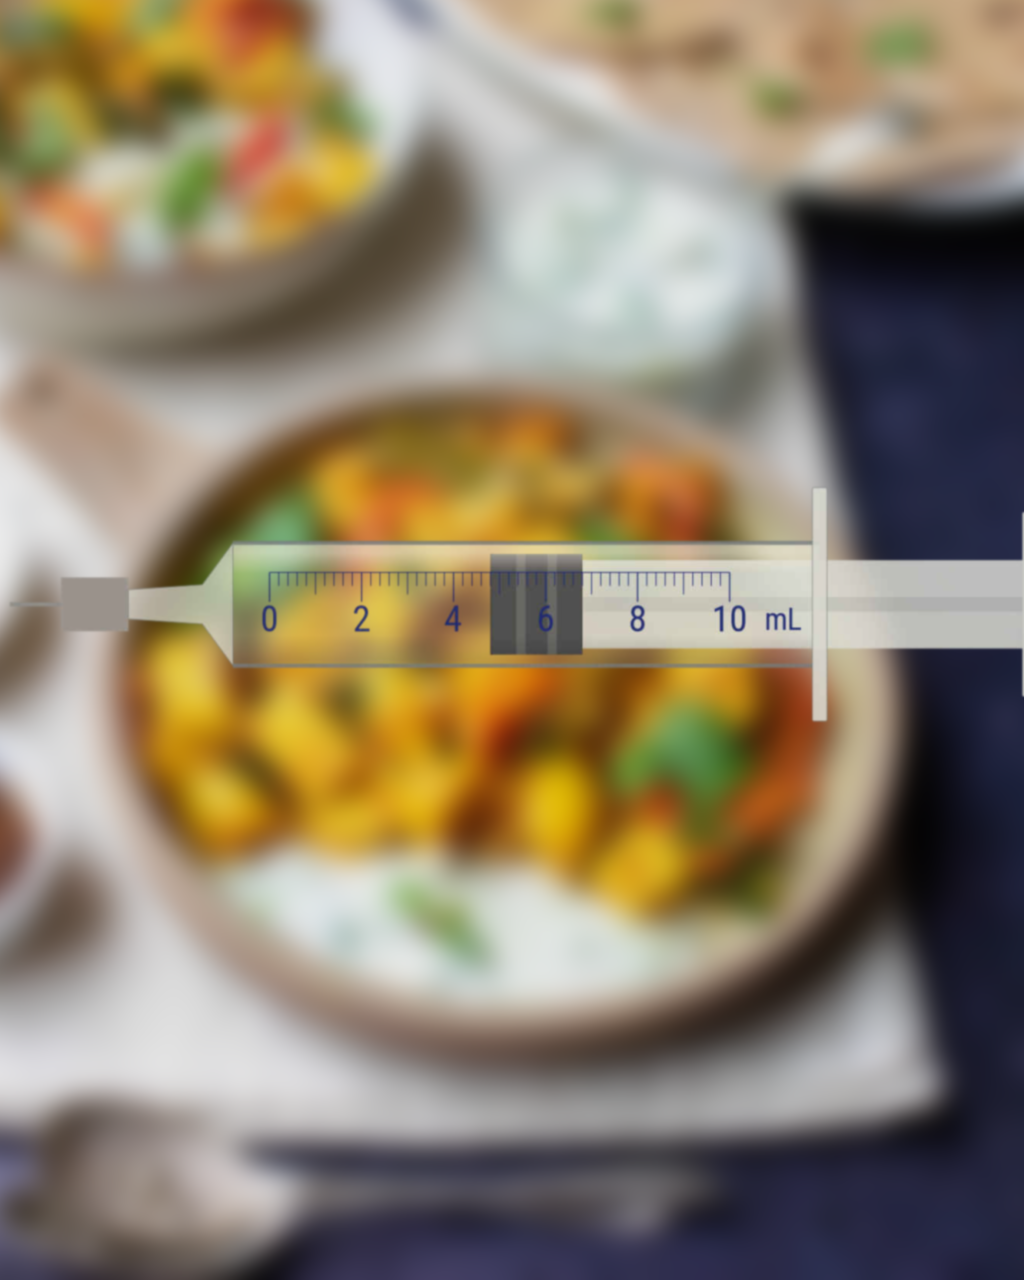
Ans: 4.8 mL
